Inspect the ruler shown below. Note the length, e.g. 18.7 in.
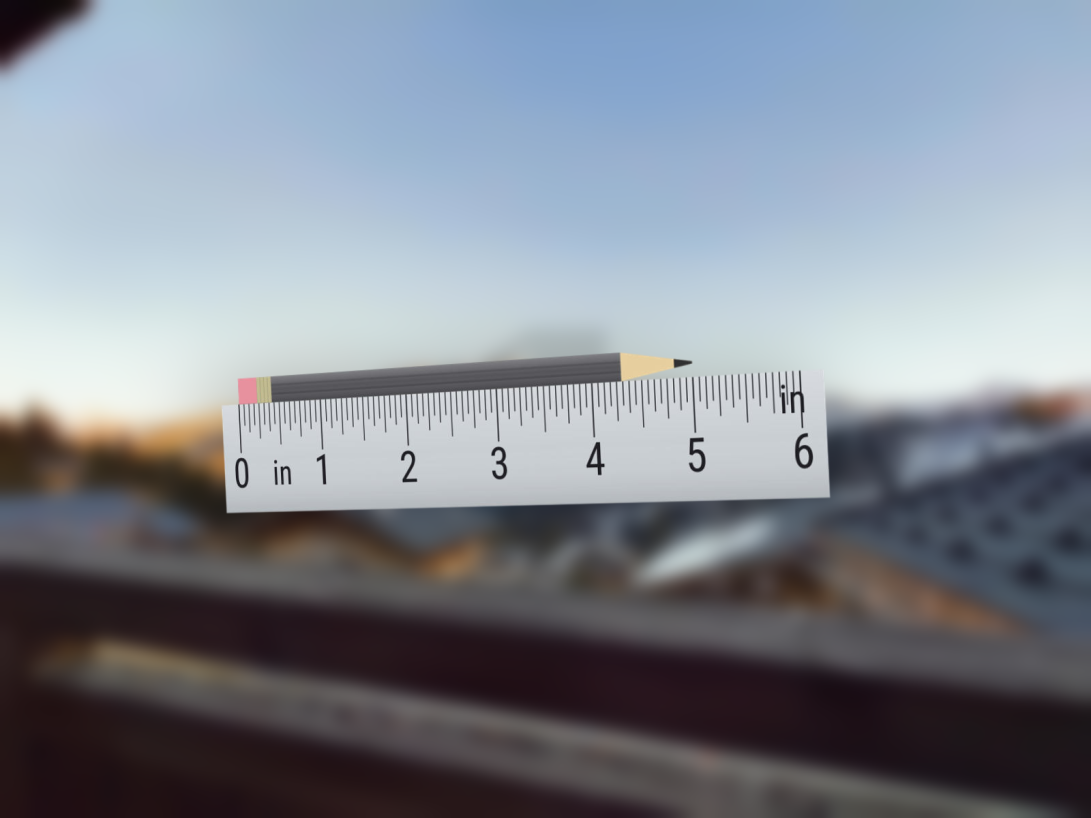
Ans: 5 in
